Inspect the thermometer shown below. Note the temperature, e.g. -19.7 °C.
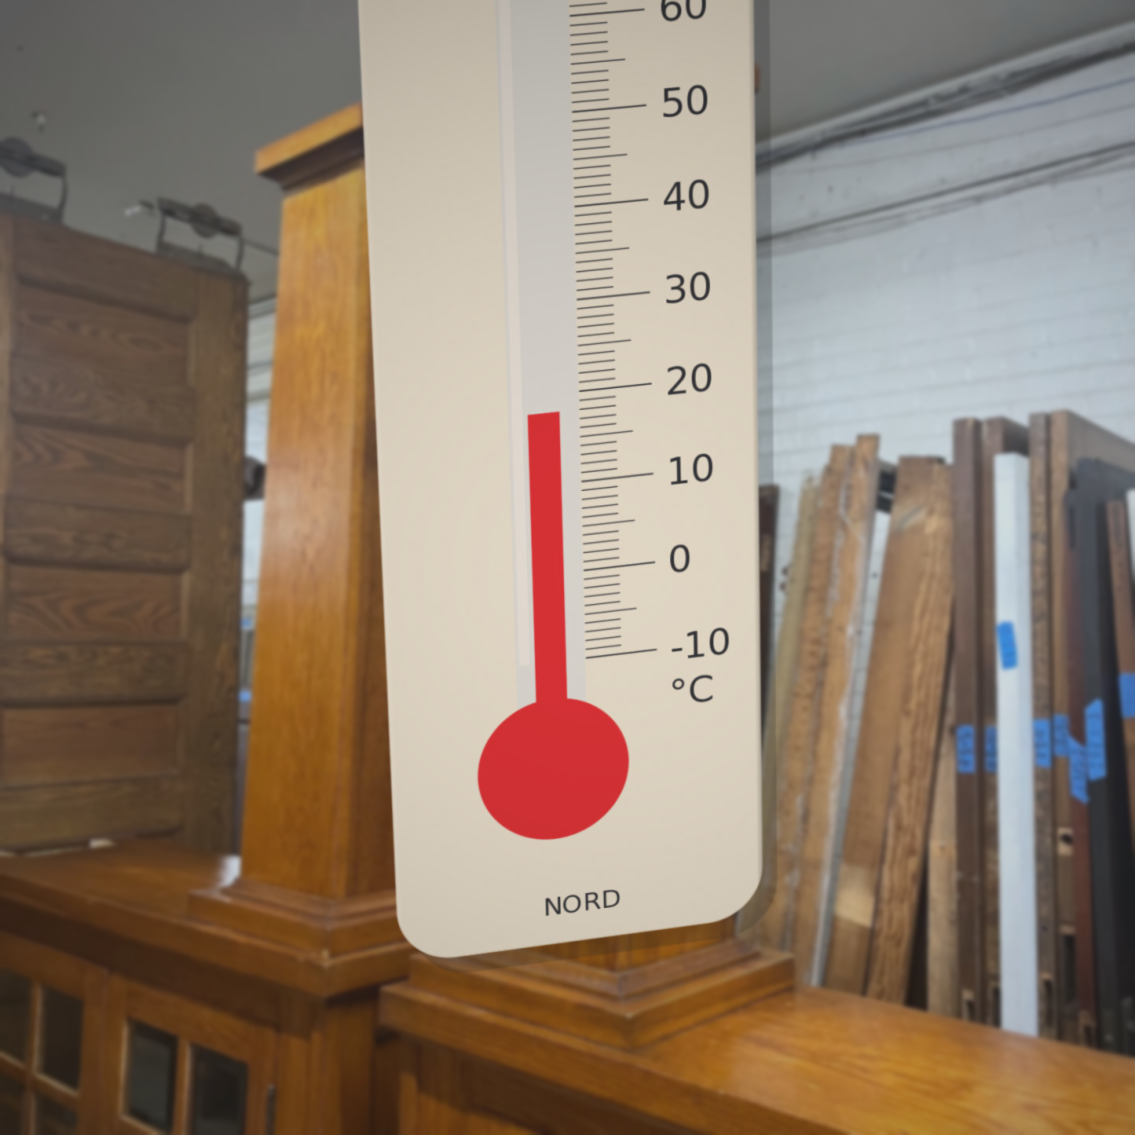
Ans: 18 °C
